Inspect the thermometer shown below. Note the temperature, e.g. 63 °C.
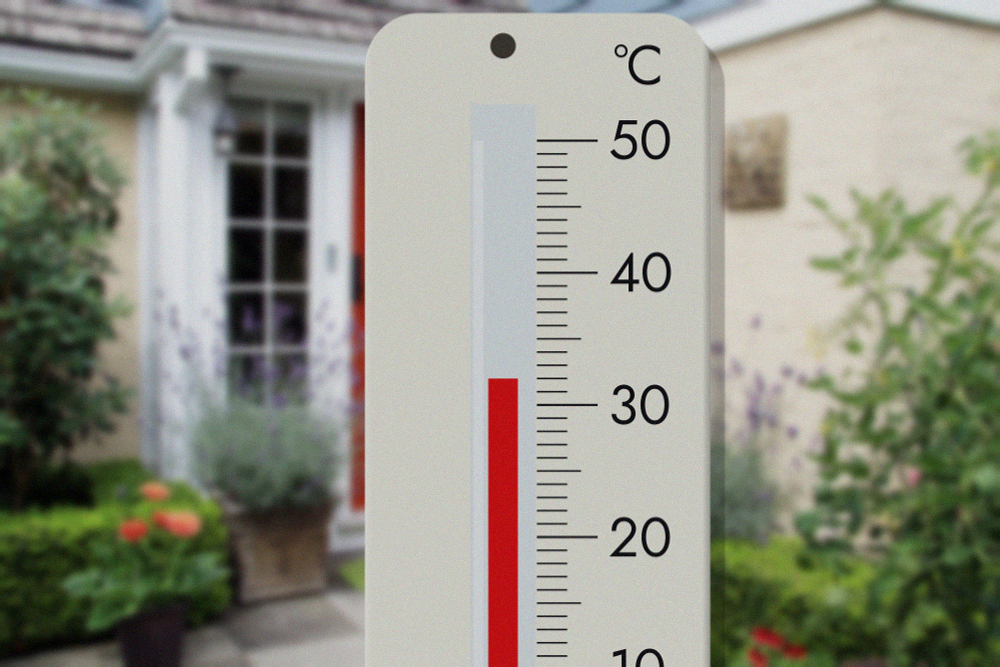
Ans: 32 °C
